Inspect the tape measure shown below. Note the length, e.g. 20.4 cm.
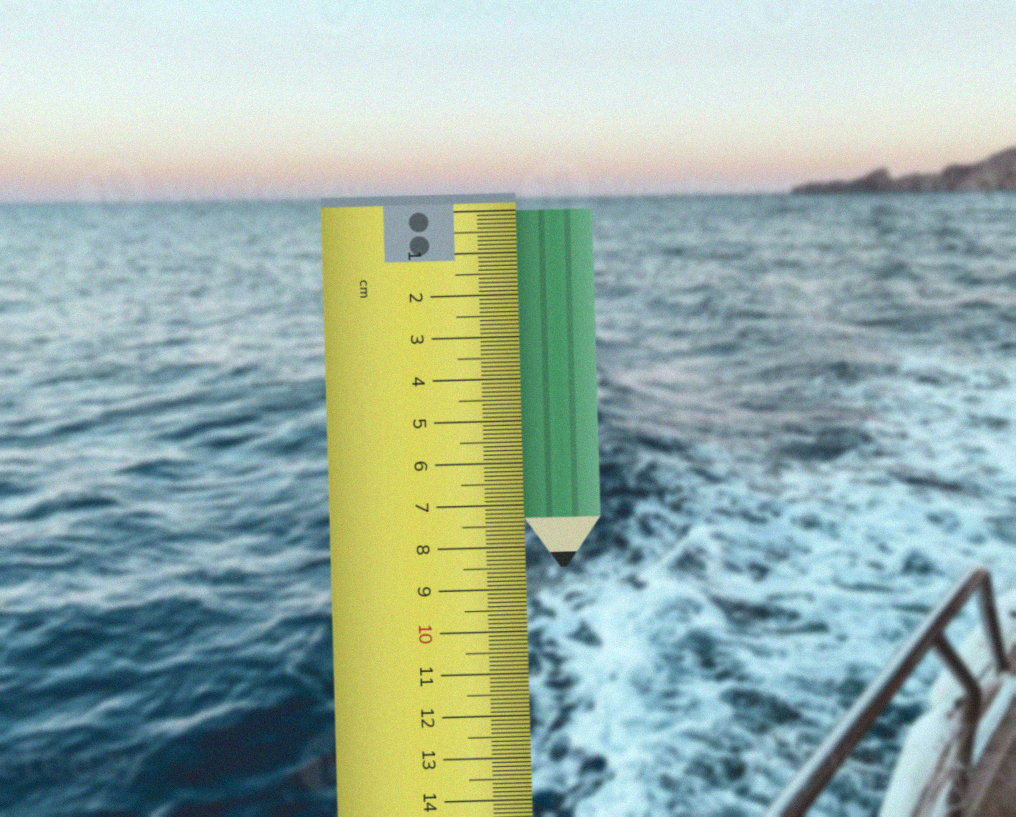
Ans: 8.5 cm
